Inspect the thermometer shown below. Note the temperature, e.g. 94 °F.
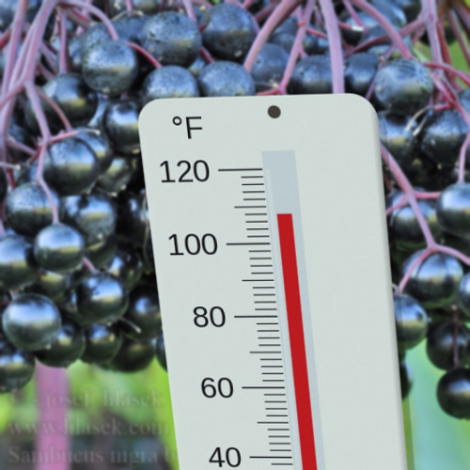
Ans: 108 °F
